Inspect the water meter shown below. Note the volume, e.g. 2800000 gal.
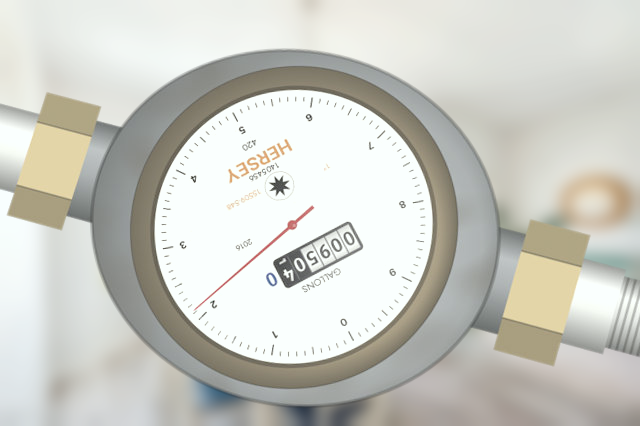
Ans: 95042.1 gal
